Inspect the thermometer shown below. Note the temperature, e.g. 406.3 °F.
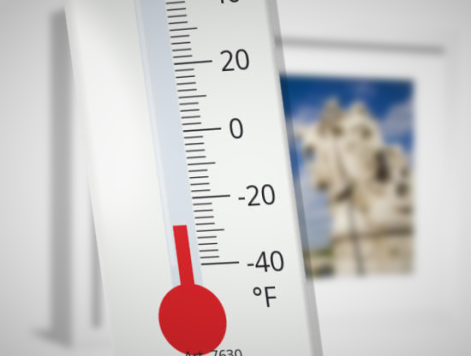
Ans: -28 °F
